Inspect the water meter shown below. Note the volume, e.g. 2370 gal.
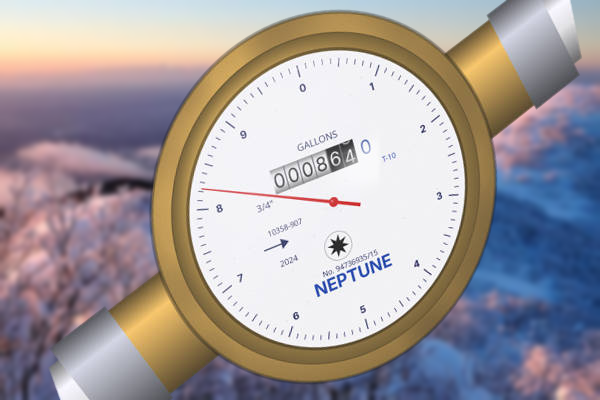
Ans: 8638.2 gal
